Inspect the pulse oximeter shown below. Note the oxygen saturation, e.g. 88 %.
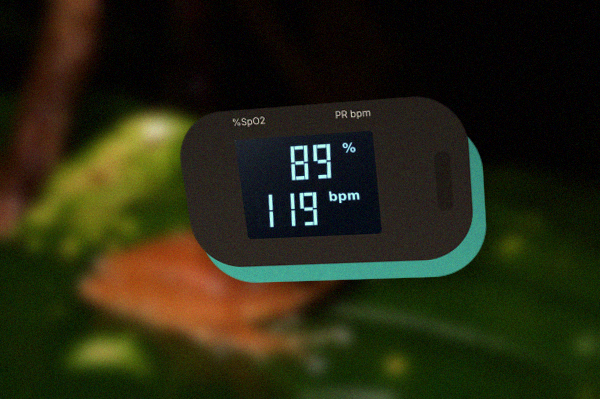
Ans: 89 %
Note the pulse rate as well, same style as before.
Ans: 119 bpm
